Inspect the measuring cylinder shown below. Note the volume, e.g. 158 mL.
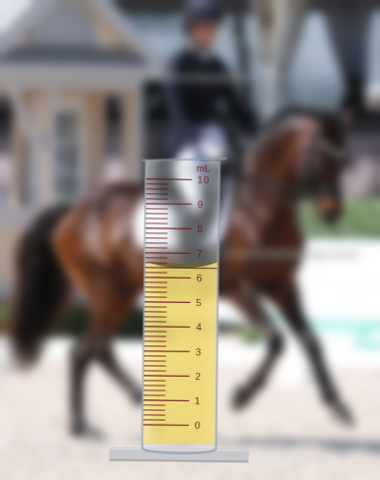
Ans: 6.4 mL
